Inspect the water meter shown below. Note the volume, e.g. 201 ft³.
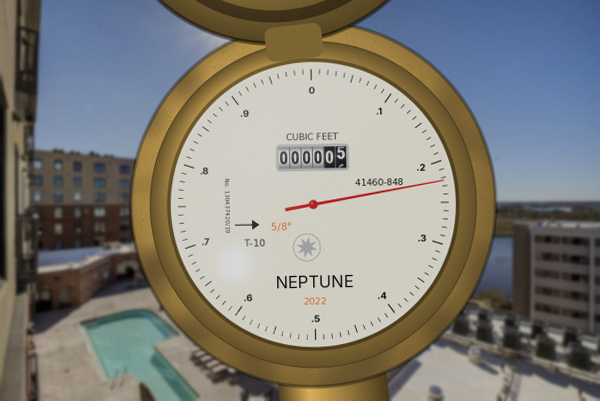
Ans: 5.22 ft³
